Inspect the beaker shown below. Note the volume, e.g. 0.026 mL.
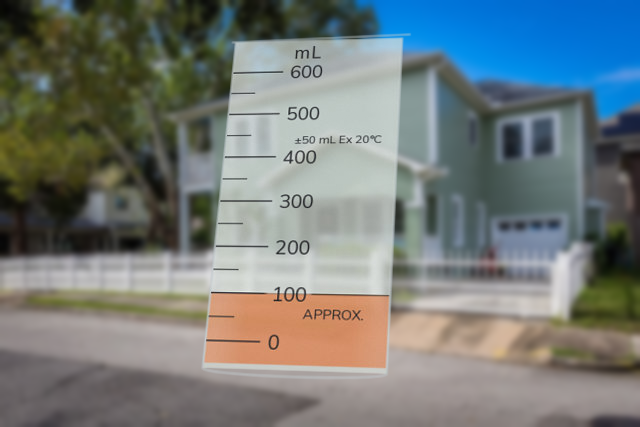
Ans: 100 mL
